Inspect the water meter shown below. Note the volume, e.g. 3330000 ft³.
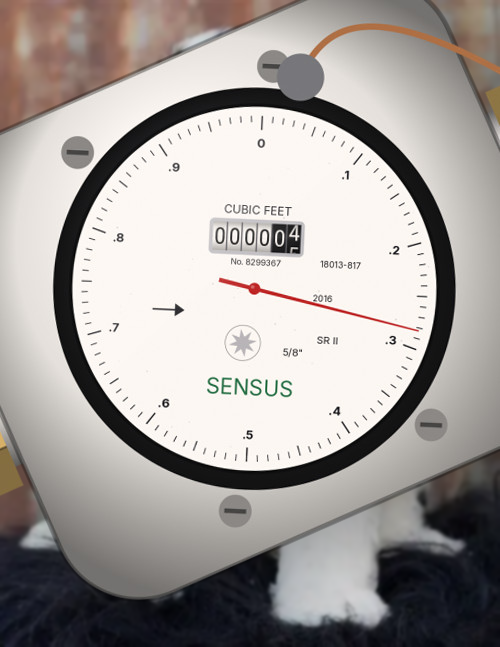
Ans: 4.28 ft³
